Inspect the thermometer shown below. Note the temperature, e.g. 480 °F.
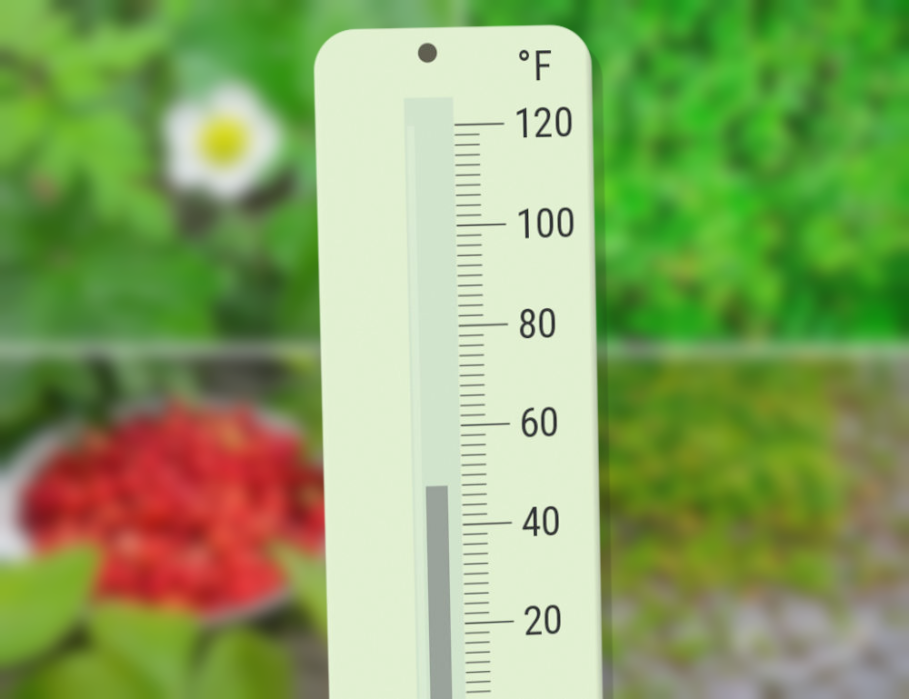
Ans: 48 °F
